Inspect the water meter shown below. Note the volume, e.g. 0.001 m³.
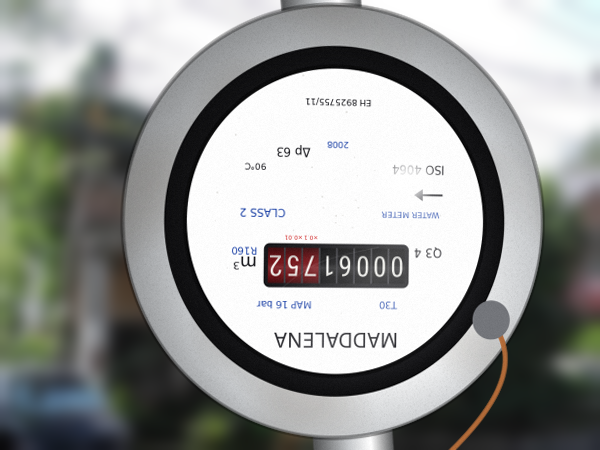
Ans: 61.752 m³
